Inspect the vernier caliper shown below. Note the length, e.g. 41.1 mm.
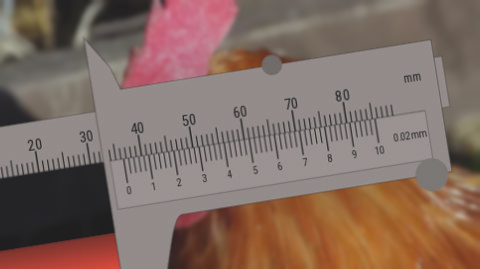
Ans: 36.5 mm
